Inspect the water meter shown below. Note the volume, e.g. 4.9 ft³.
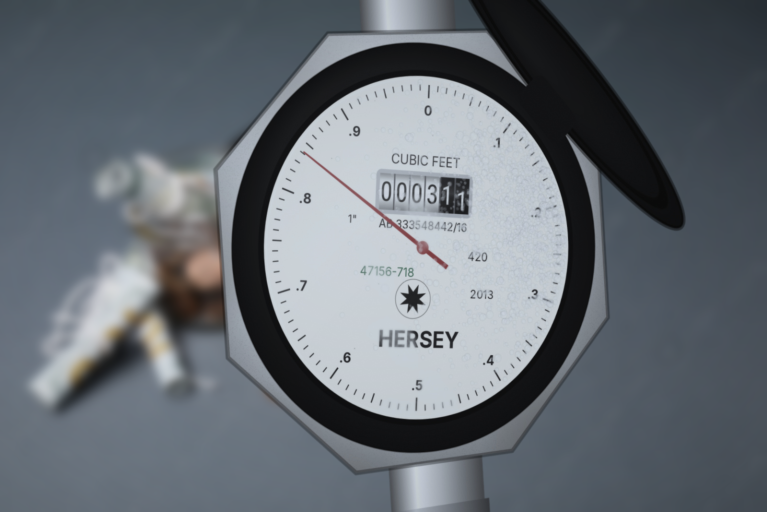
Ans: 310.84 ft³
